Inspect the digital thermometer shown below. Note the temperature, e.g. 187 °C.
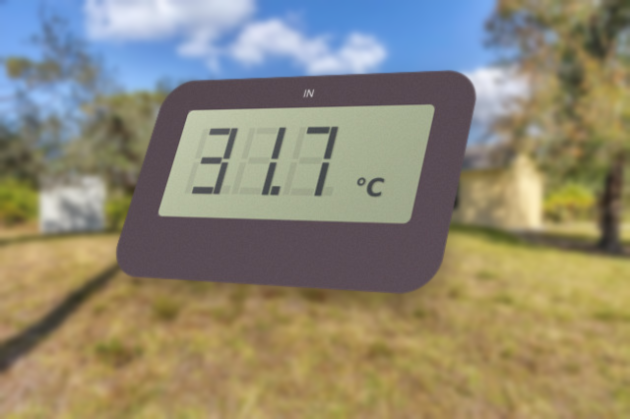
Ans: 31.7 °C
